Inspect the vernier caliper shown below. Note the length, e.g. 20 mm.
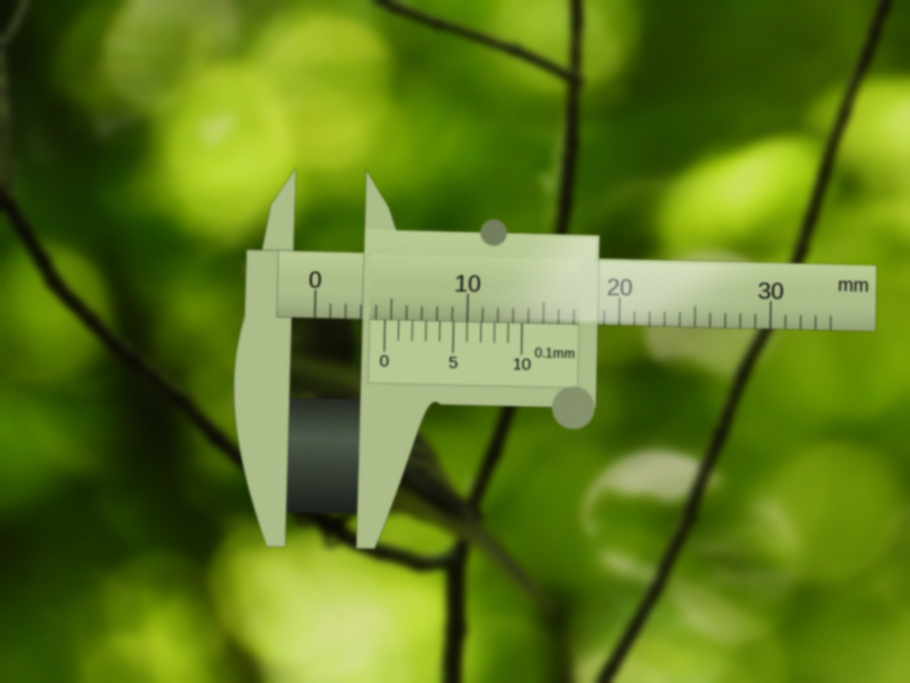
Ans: 4.6 mm
